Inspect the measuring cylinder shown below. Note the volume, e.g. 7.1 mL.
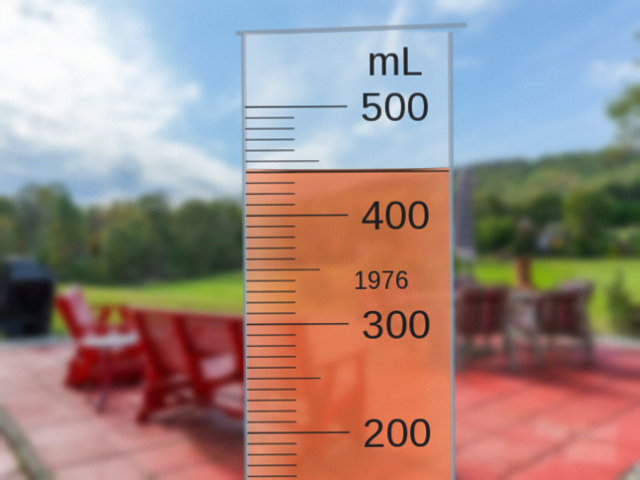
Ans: 440 mL
